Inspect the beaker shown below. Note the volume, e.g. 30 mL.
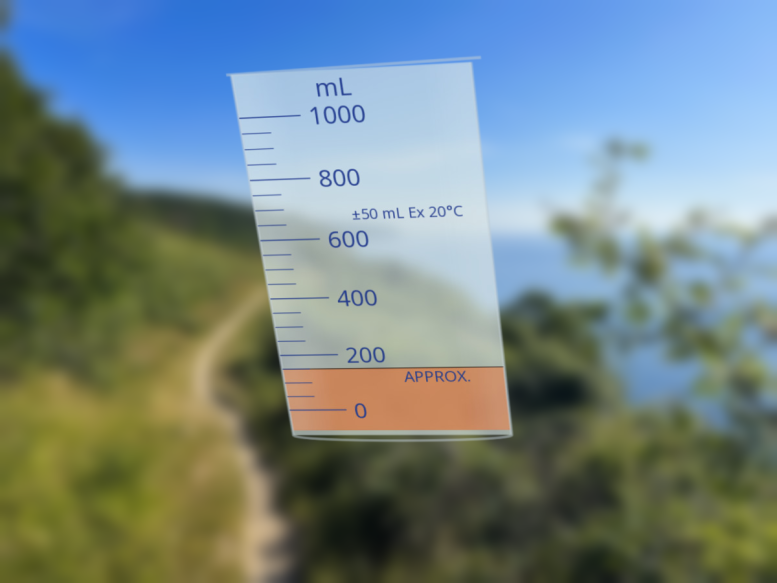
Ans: 150 mL
